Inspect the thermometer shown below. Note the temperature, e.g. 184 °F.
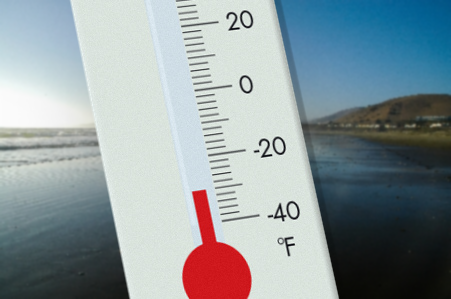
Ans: -30 °F
